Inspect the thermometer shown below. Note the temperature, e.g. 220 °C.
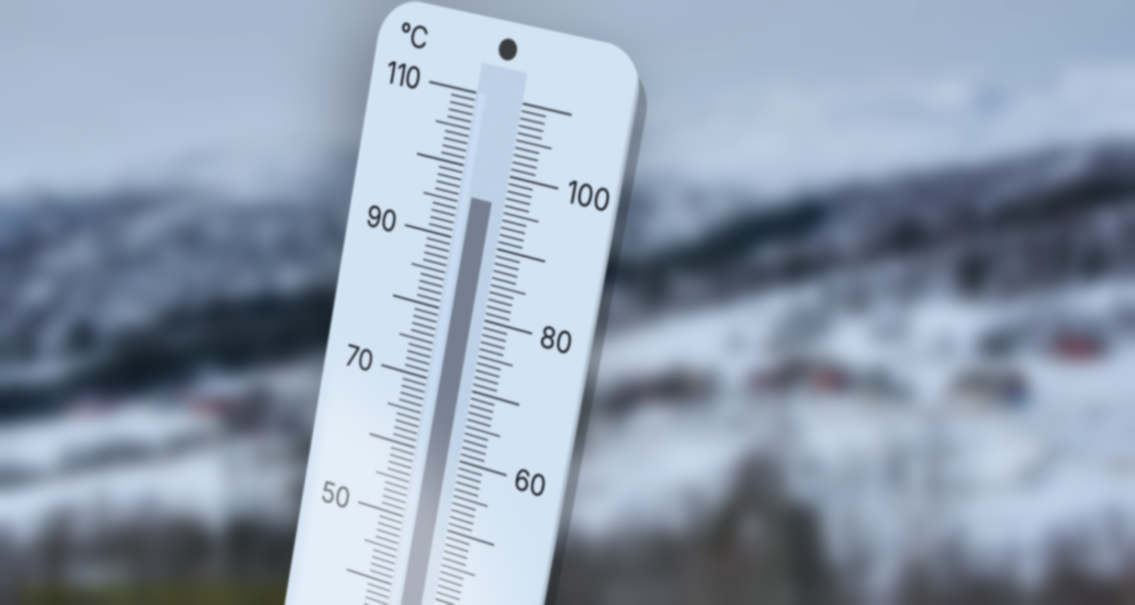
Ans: 96 °C
